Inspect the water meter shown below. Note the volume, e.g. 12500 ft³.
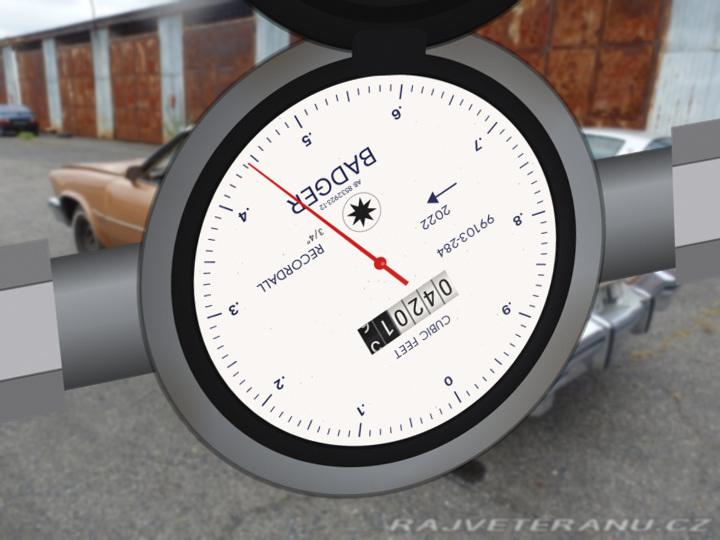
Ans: 42015.44 ft³
